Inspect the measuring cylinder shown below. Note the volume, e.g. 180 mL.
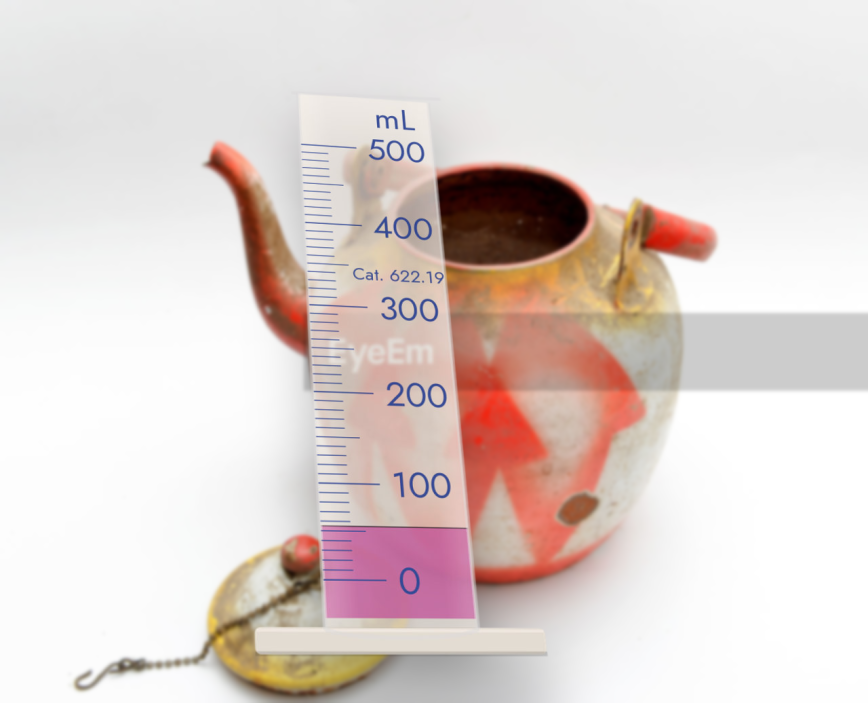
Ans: 55 mL
